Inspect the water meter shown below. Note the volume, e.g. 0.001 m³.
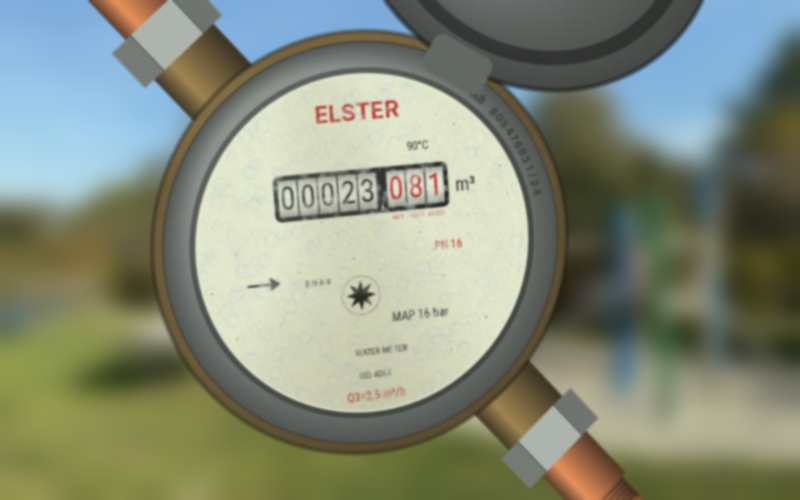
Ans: 23.081 m³
